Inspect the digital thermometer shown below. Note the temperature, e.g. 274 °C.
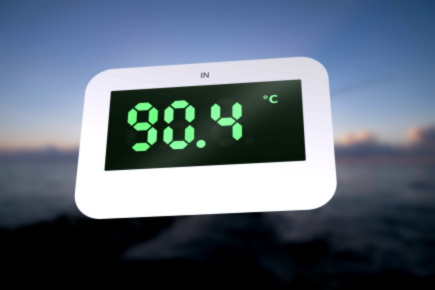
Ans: 90.4 °C
